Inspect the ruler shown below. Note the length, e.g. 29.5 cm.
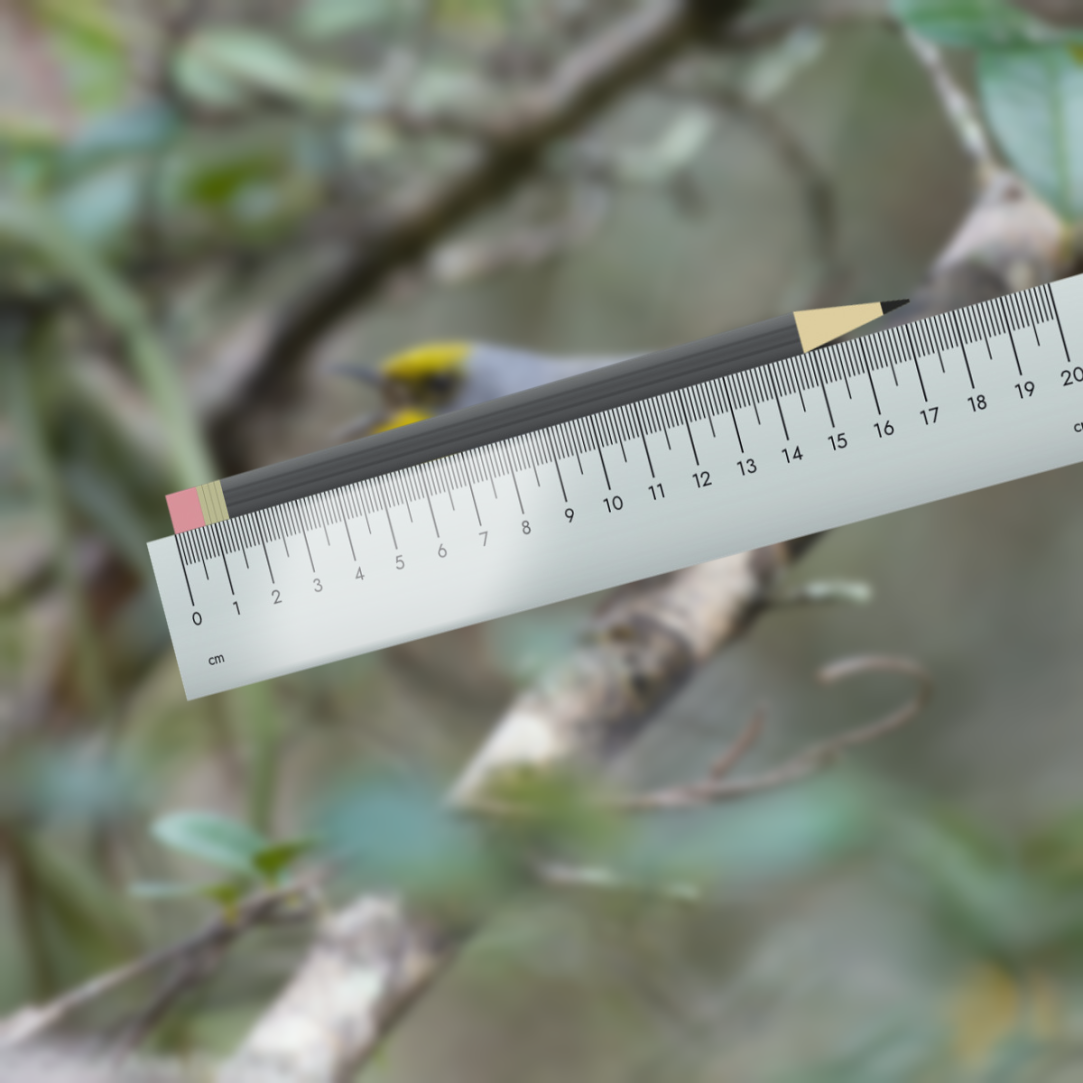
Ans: 17.2 cm
